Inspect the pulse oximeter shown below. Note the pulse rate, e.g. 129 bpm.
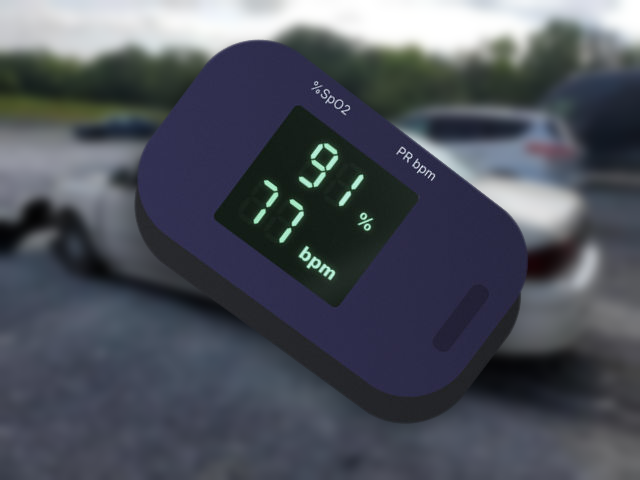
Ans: 77 bpm
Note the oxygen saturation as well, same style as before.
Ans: 91 %
